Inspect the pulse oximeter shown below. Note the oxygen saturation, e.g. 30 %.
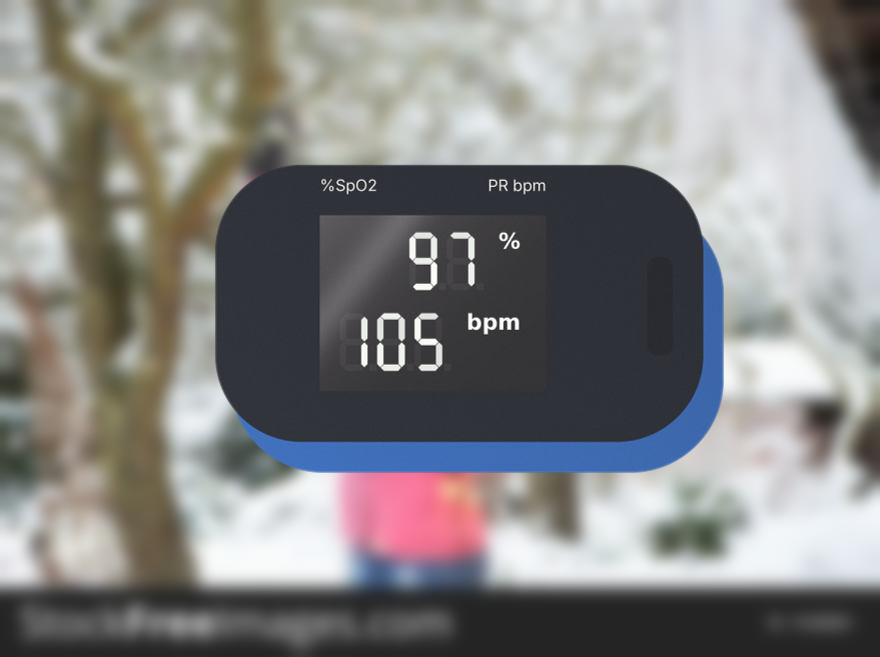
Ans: 97 %
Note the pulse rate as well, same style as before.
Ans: 105 bpm
